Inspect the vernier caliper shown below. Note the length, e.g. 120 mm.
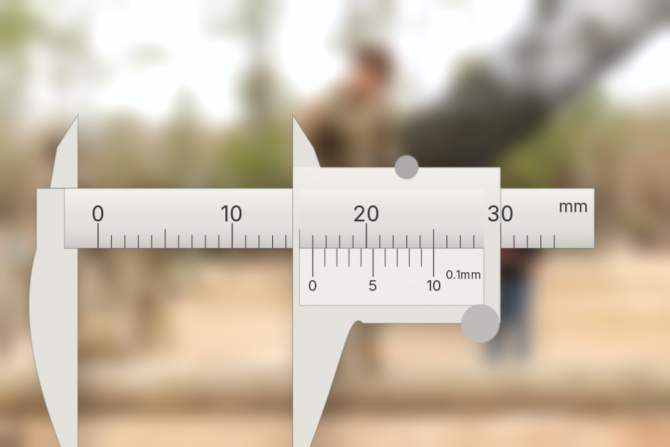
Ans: 16.0 mm
